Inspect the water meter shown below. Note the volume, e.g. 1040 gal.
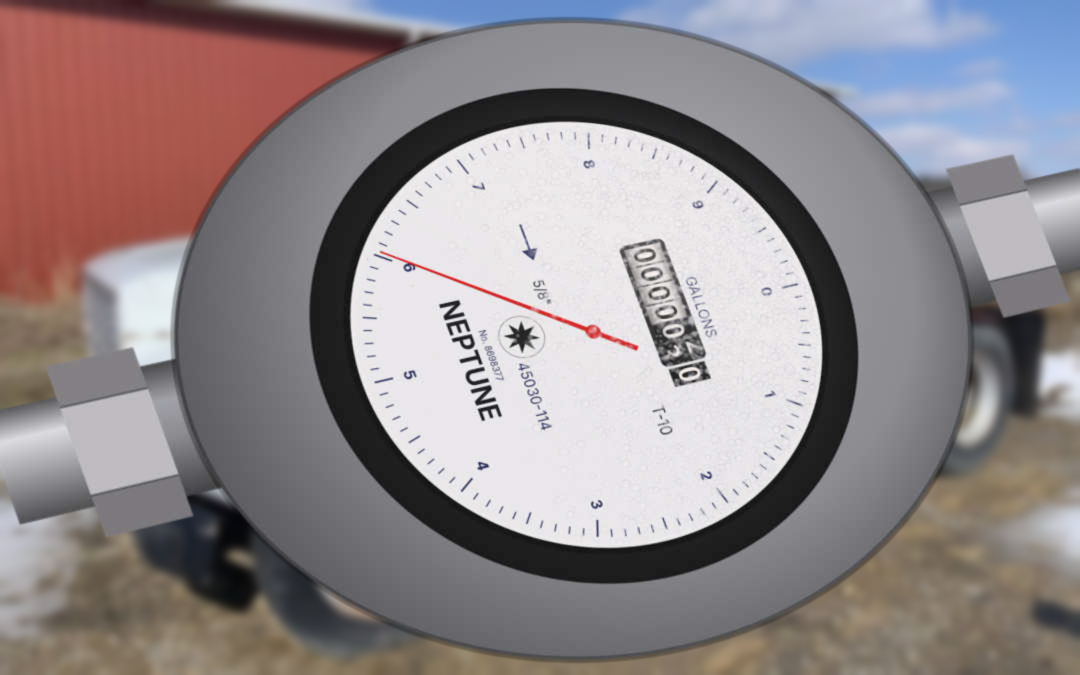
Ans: 26.0 gal
